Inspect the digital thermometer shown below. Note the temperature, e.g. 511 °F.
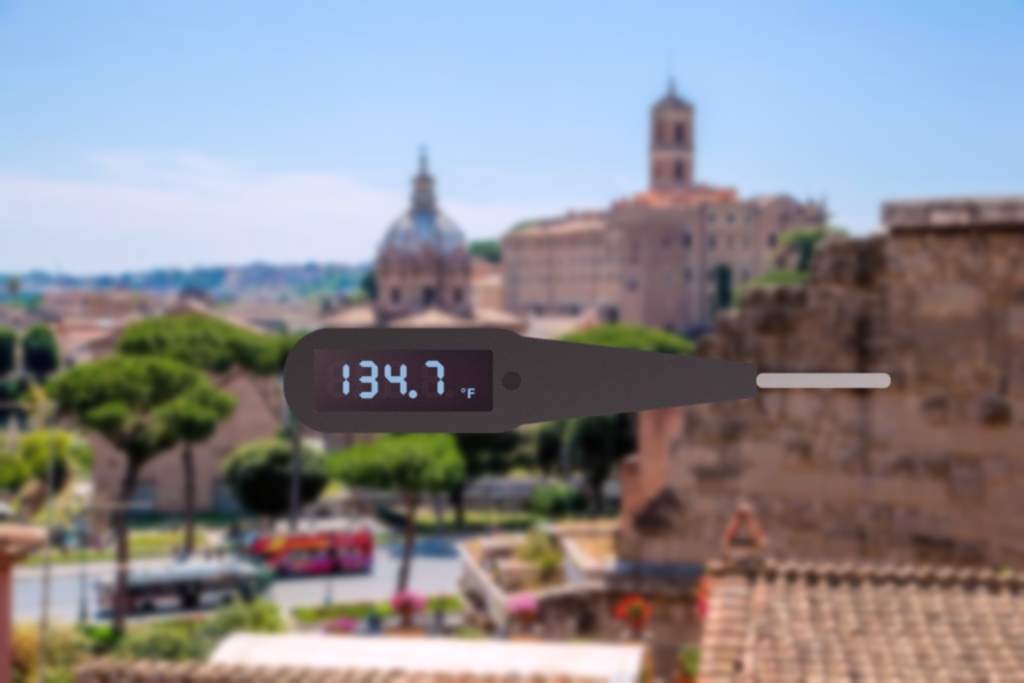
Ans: 134.7 °F
